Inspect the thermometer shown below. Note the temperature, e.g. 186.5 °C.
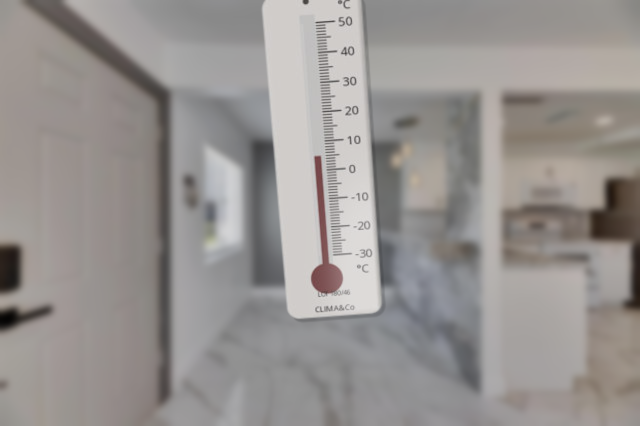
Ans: 5 °C
